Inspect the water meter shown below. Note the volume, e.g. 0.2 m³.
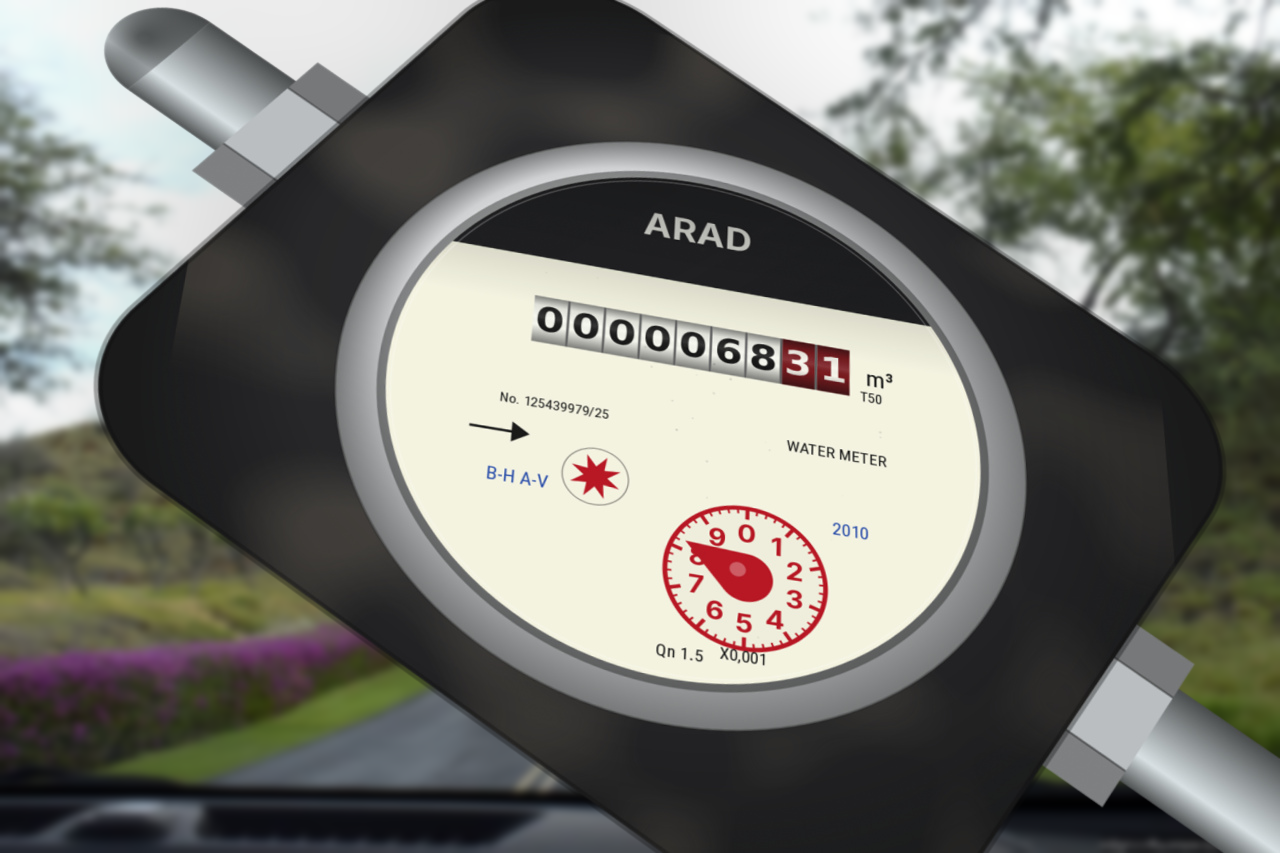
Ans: 68.318 m³
